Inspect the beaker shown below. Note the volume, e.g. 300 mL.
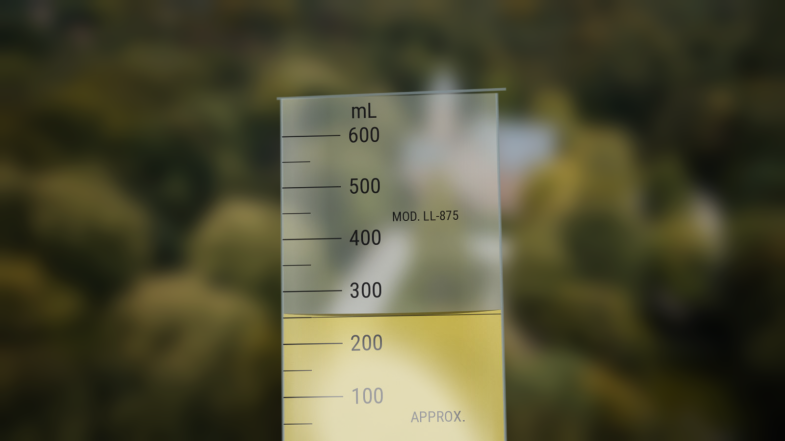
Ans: 250 mL
